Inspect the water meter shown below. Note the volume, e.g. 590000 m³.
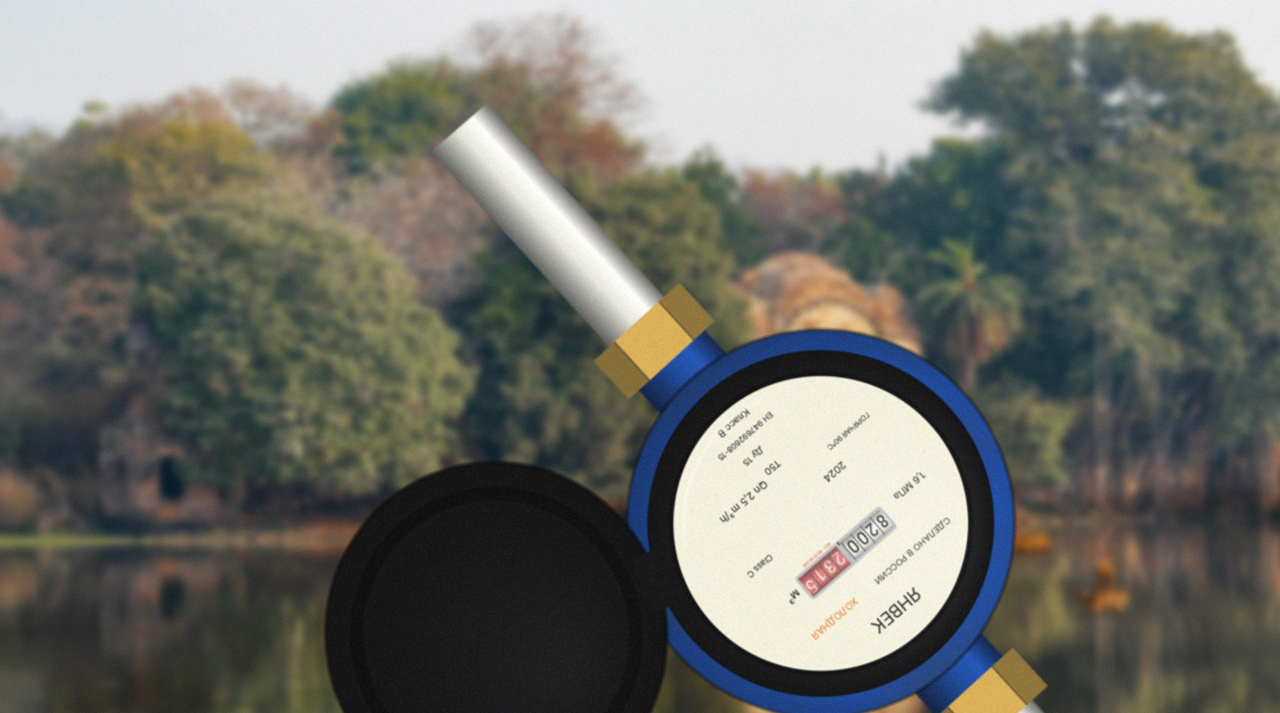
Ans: 8200.2315 m³
